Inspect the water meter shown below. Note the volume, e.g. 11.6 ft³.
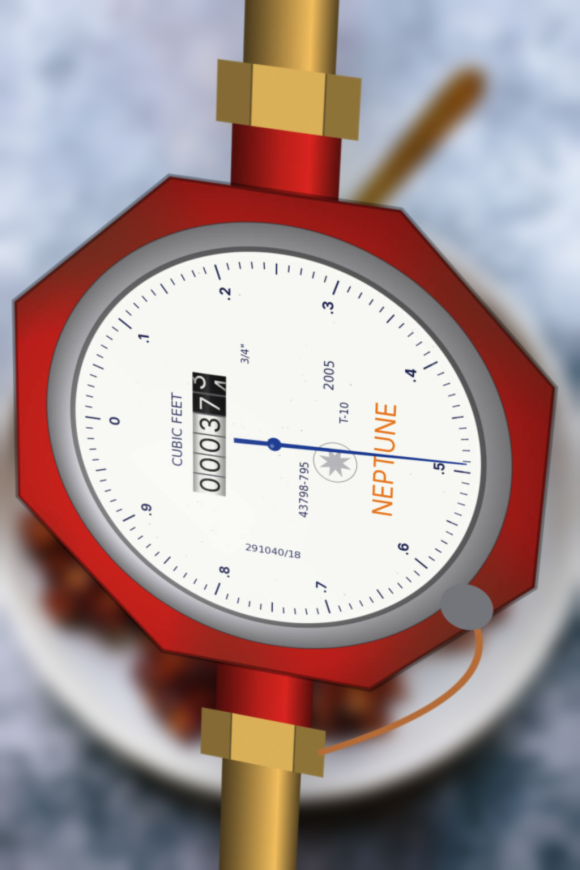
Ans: 373.49 ft³
